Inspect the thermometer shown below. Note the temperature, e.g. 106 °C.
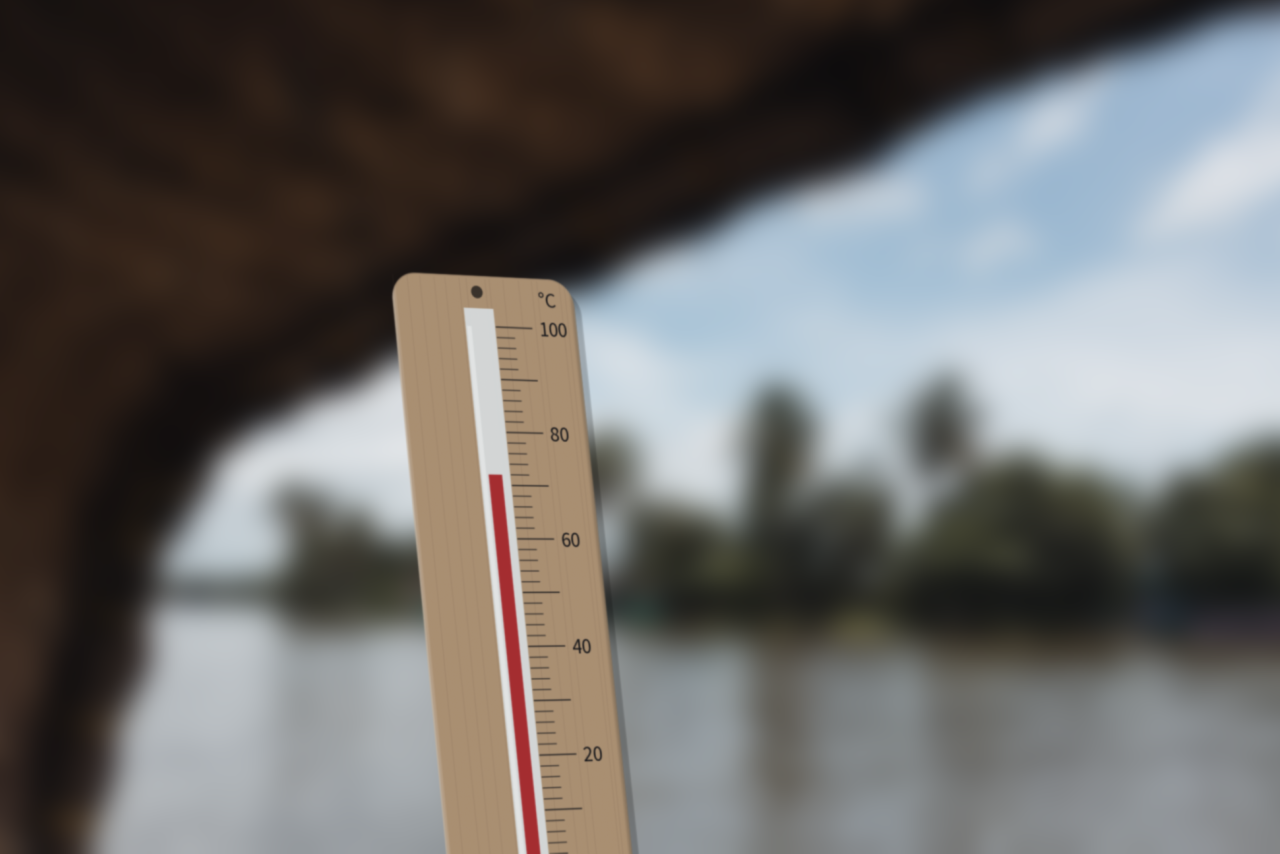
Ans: 72 °C
